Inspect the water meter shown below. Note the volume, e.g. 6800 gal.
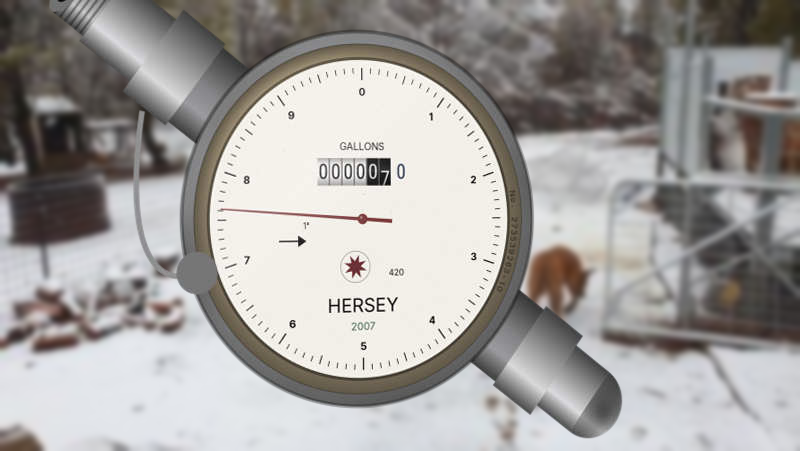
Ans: 67.6 gal
